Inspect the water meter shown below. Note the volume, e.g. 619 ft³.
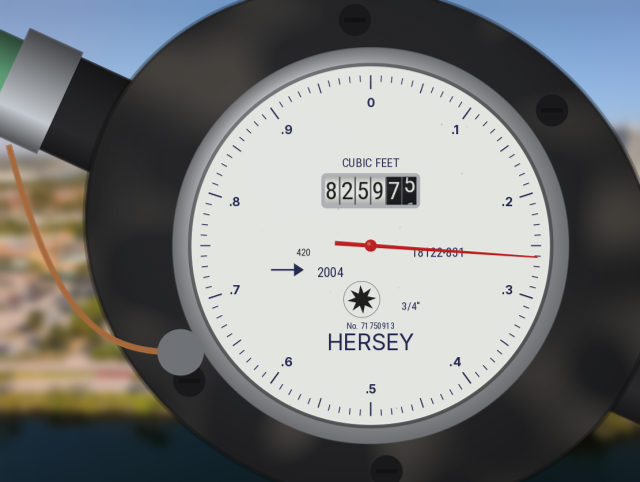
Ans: 825975.26 ft³
